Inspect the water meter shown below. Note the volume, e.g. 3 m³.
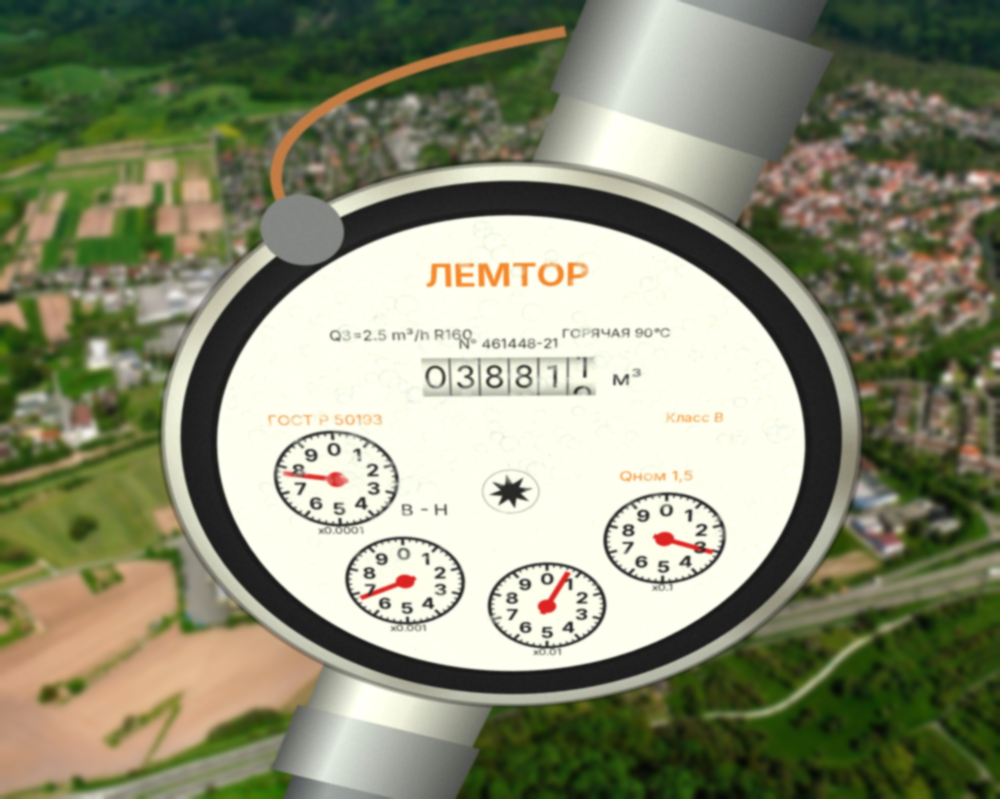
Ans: 38811.3067 m³
